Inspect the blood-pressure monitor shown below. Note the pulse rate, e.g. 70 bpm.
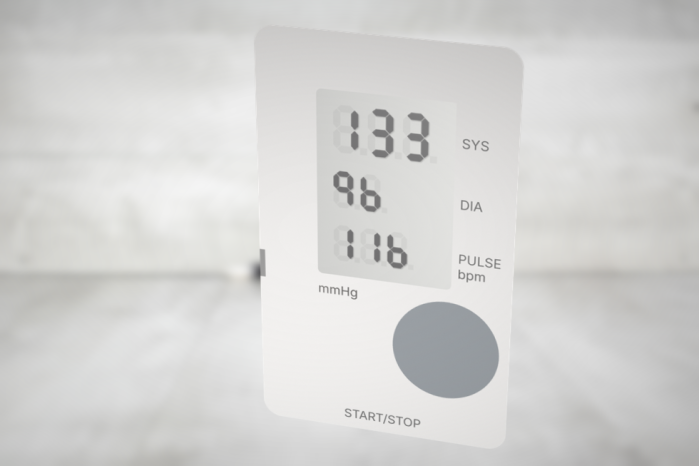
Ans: 116 bpm
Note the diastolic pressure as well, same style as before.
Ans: 96 mmHg
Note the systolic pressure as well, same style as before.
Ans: 133 mmHg
